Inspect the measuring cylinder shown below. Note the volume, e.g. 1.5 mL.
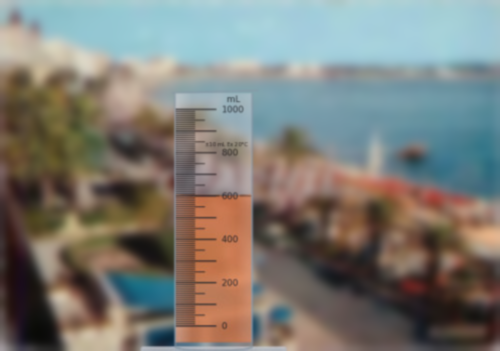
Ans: 600 mL
